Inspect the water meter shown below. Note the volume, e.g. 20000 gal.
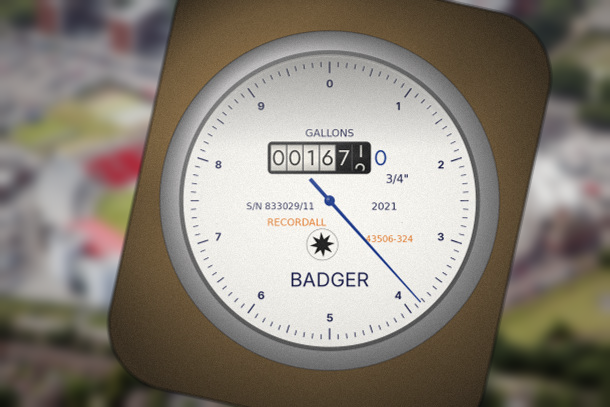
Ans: 16713.8 gal
